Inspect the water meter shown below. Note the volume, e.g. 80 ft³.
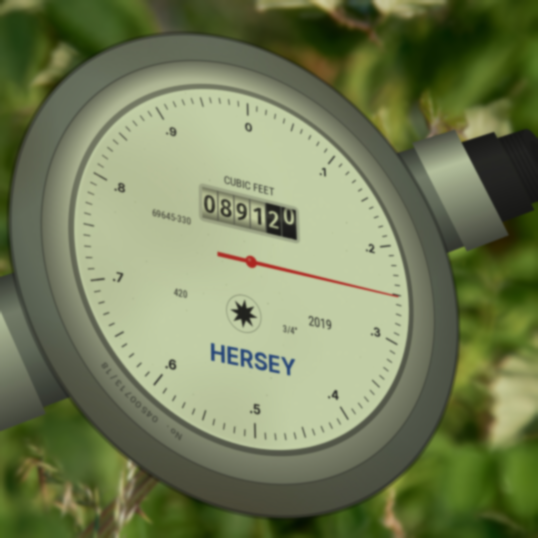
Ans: 89120.25 ft³
